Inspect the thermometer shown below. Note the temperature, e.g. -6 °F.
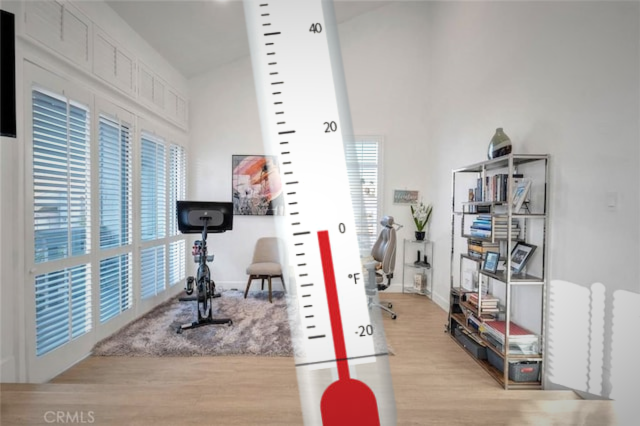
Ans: 0 °F
